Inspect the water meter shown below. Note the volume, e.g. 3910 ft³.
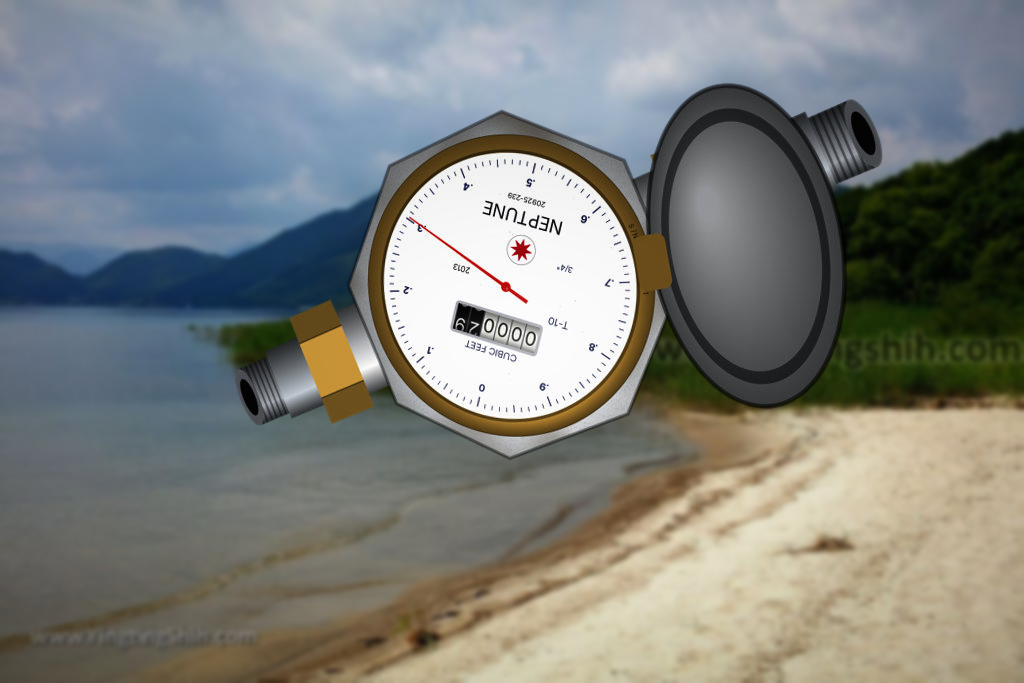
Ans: 29.30 ft³
